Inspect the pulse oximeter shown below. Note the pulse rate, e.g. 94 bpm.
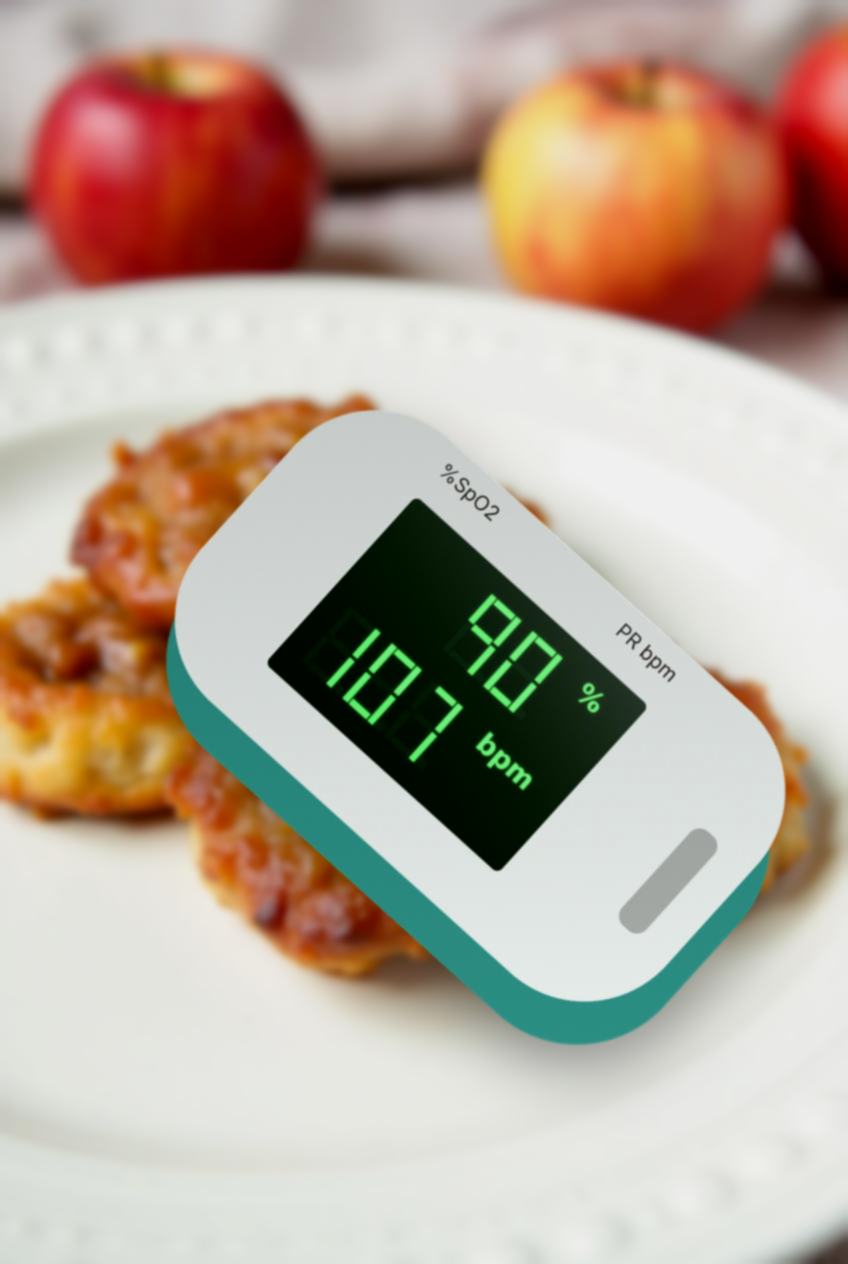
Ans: 107 bpm
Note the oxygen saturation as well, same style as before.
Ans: 90 %
